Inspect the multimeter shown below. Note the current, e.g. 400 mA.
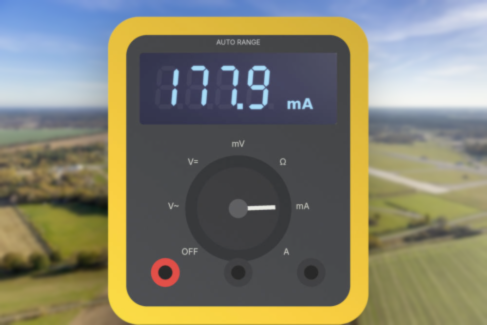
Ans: 177.9 mA
